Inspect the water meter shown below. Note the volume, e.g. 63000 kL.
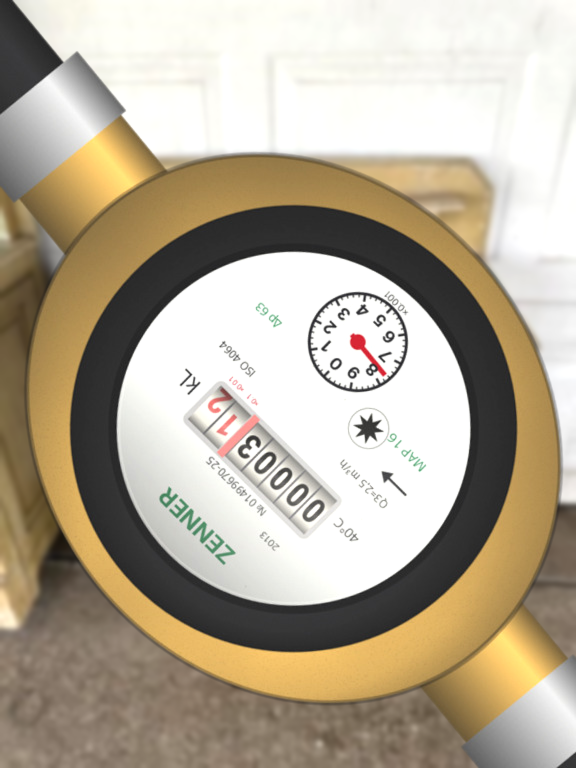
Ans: 3.117 kL
